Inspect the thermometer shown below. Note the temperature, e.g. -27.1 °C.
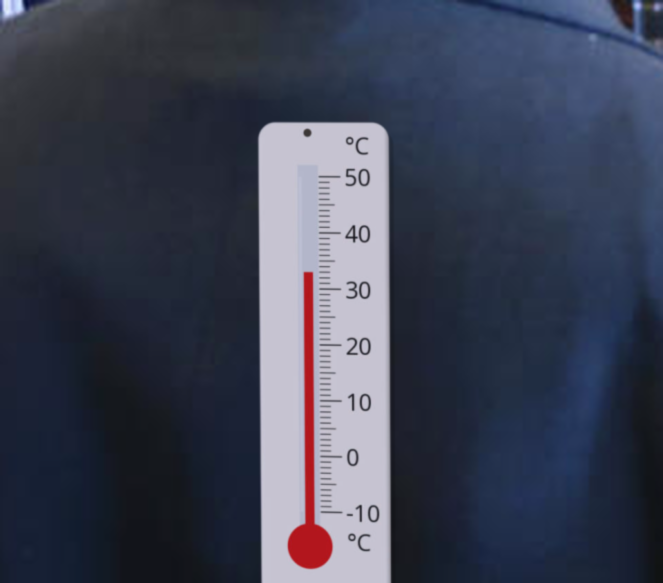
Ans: 33 °C
